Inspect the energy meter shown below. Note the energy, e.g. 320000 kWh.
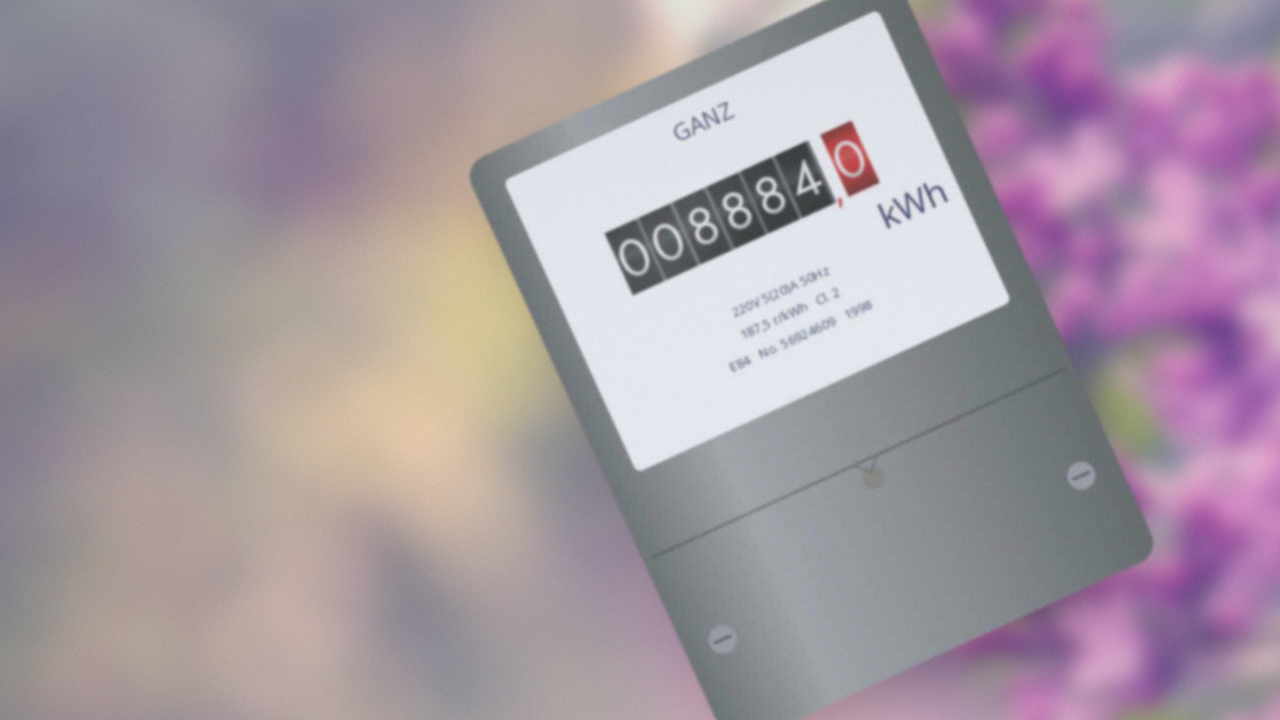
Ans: 8884.0 kWh
